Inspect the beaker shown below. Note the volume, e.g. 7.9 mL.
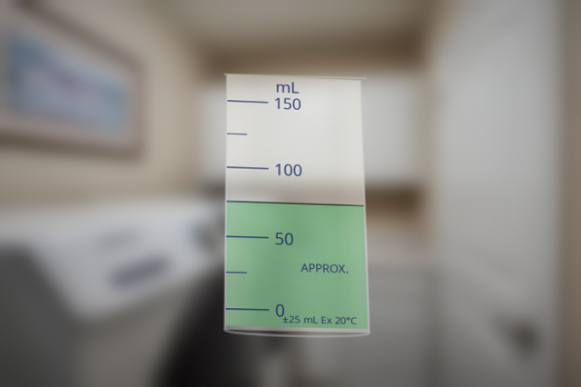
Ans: 75 mL
